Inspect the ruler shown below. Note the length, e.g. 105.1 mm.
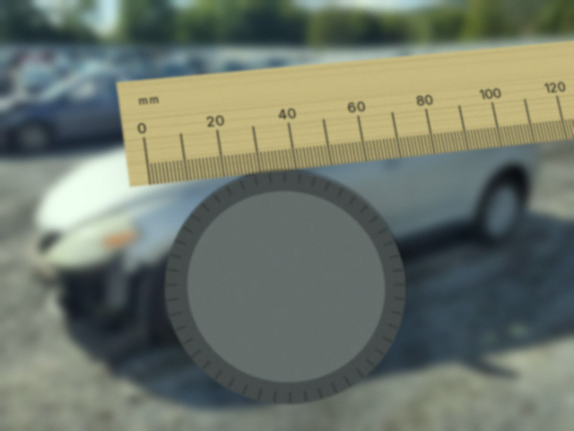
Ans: 65 mm
